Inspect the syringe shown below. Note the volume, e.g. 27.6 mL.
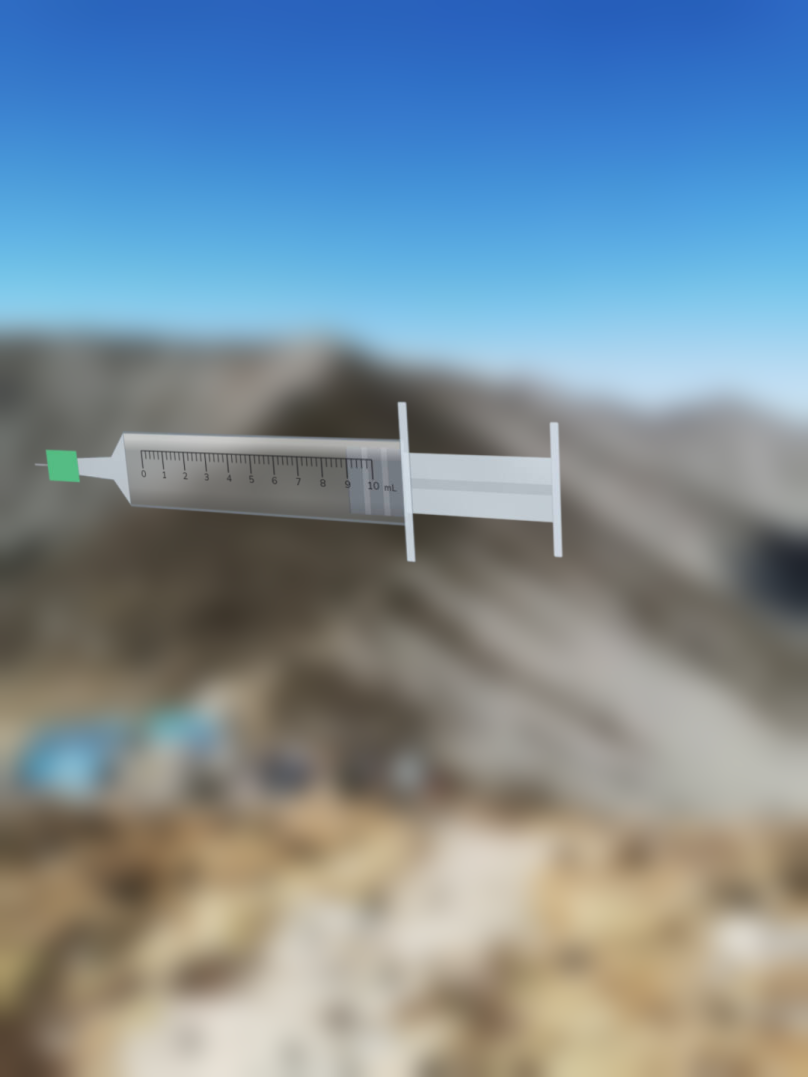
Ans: 9 mL
